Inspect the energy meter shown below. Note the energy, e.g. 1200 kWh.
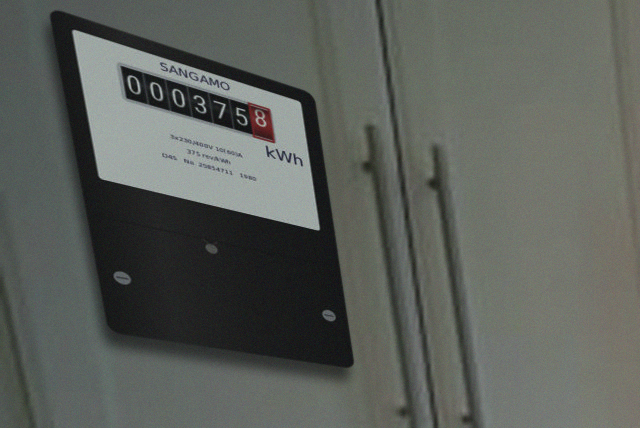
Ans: 375.8 kWh
